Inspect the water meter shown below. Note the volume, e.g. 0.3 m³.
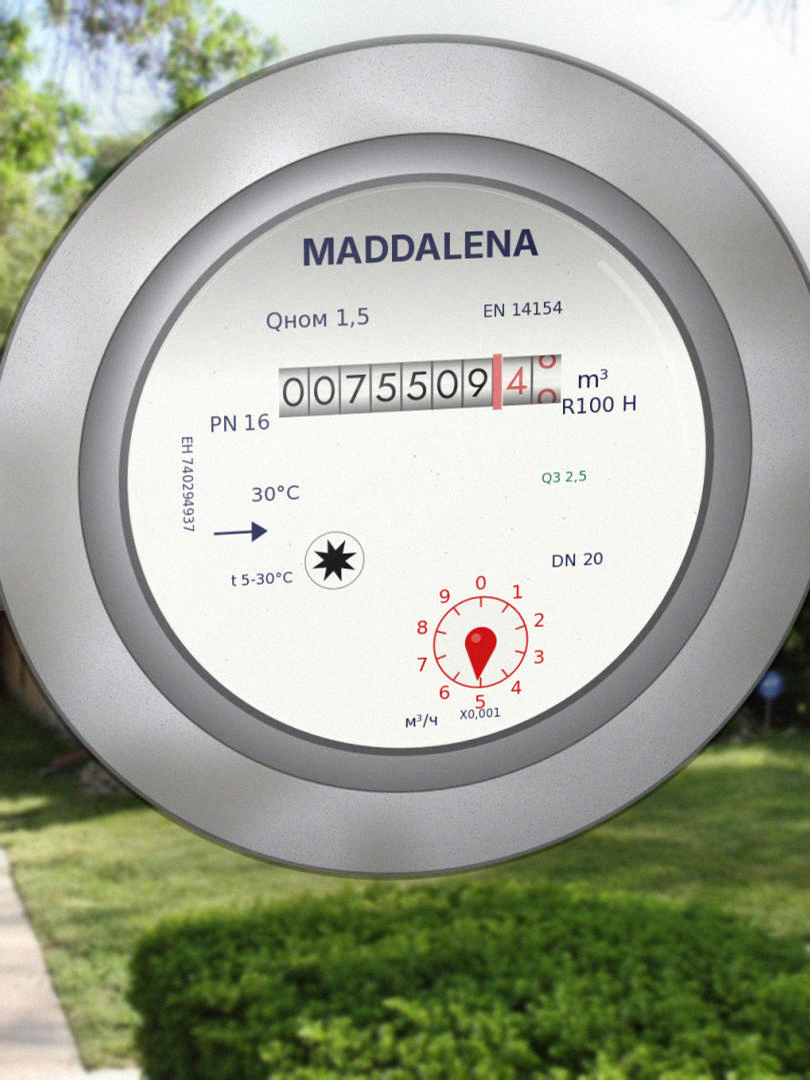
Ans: 75509.485 m³
